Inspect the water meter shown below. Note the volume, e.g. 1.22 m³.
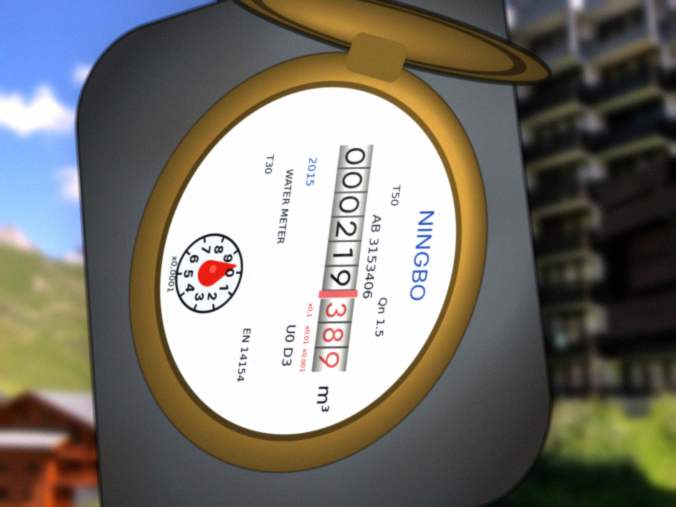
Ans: 219.3889 m³
